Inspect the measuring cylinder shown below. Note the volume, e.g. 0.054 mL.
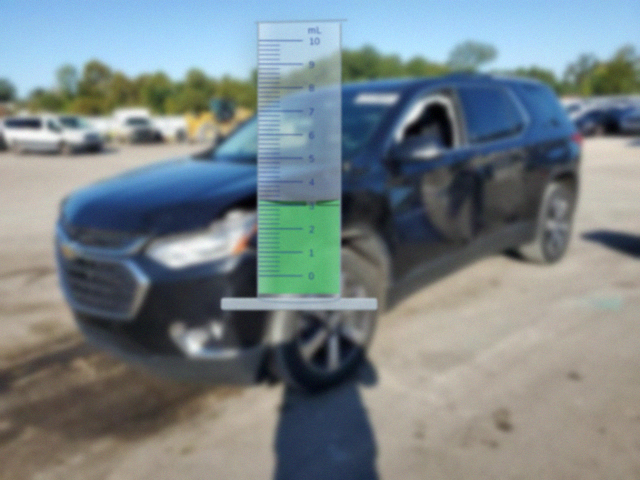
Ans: 3 mL
